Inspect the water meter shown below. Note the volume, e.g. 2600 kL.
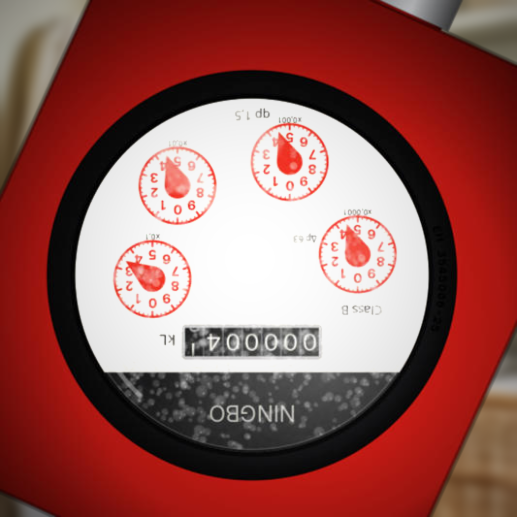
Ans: 41.3444 kL
